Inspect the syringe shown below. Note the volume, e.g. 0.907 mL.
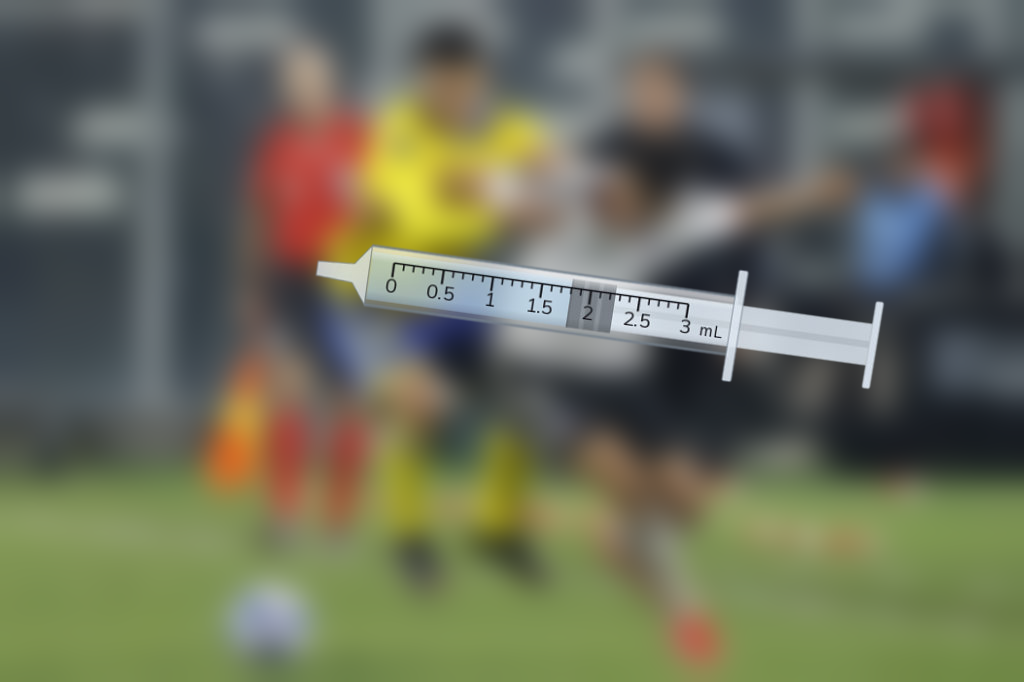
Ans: 1.8 mL
